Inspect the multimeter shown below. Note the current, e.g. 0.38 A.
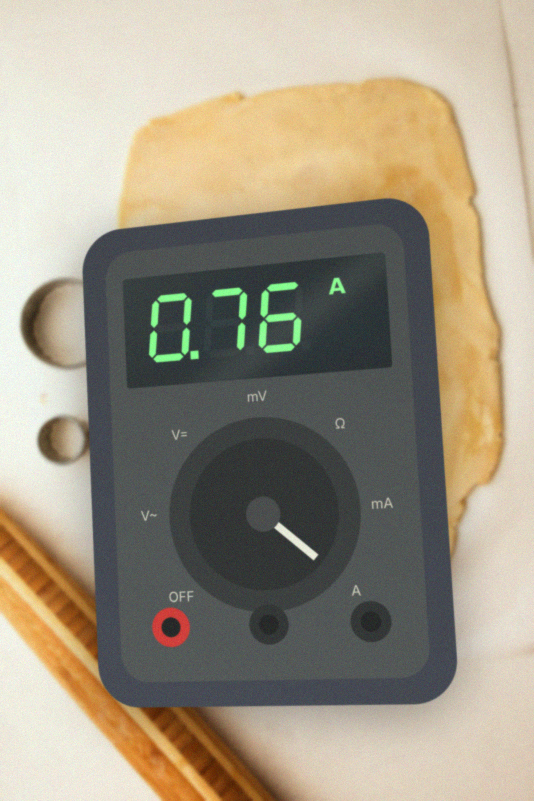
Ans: 0.76 A
